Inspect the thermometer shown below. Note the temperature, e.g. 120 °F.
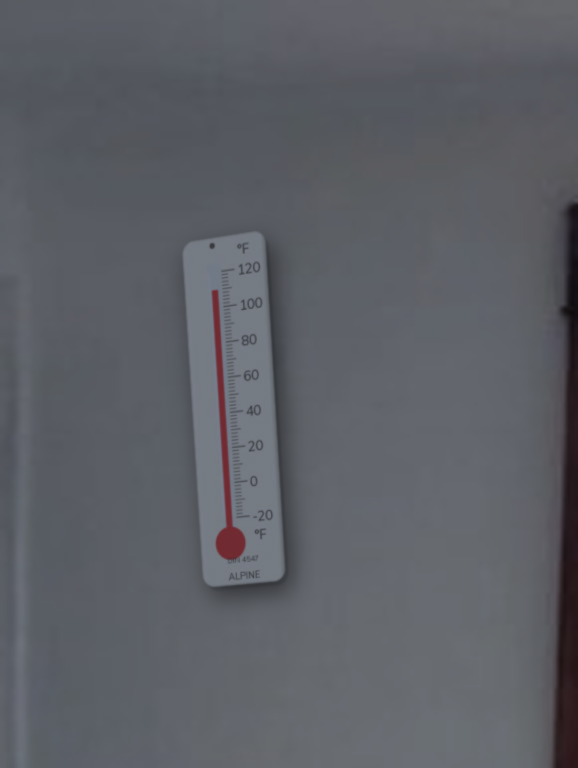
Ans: 110 °F
